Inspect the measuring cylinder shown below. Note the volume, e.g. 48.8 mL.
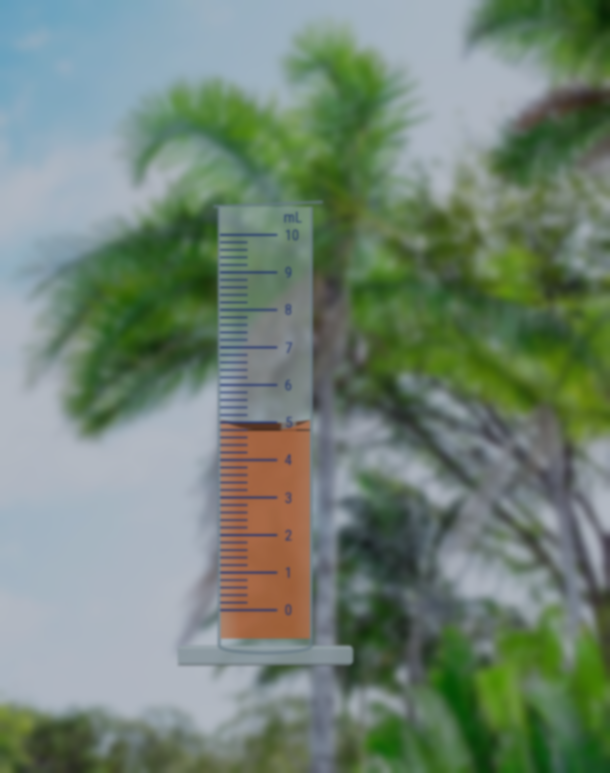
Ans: 4.8 mL
